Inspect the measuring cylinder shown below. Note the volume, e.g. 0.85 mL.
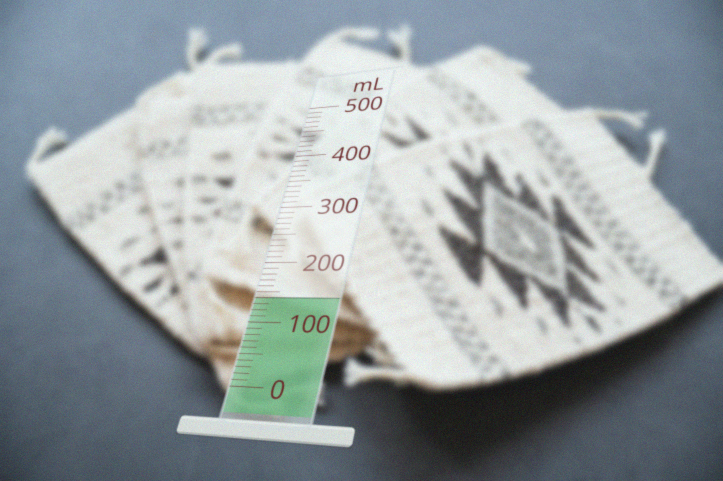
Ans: 140 mL
